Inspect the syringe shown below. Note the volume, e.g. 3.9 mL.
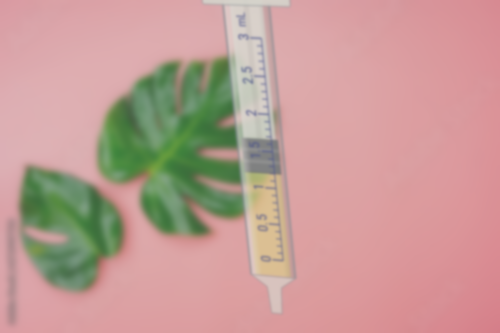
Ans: 1.2 mL
